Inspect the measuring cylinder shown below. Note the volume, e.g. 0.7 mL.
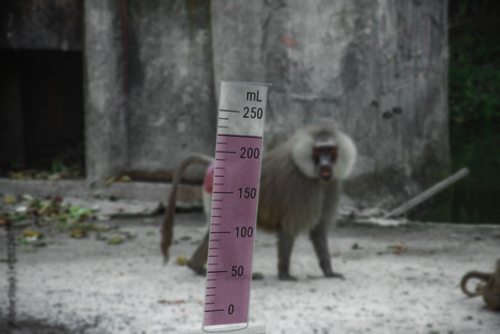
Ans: 220 mL
